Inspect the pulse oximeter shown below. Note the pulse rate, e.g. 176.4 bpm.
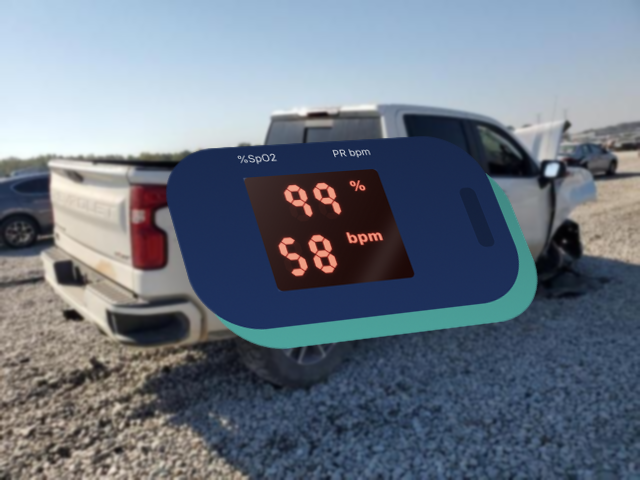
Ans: 58 bpm
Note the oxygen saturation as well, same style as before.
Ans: 99 %
